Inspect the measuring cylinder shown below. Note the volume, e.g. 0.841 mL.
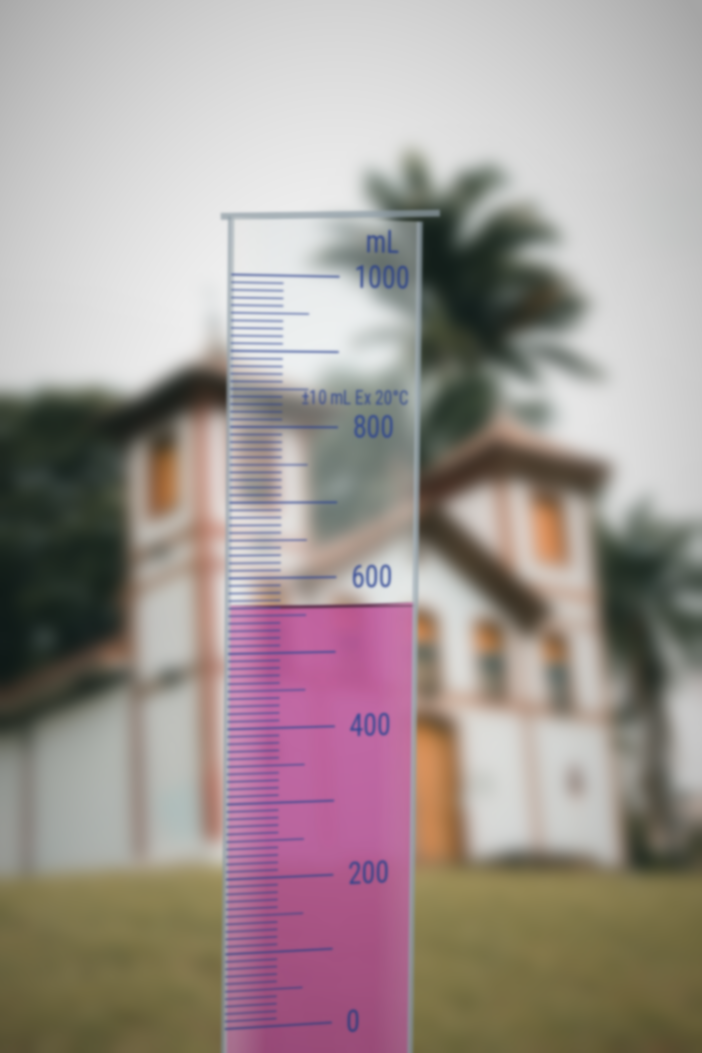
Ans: 560 mL
